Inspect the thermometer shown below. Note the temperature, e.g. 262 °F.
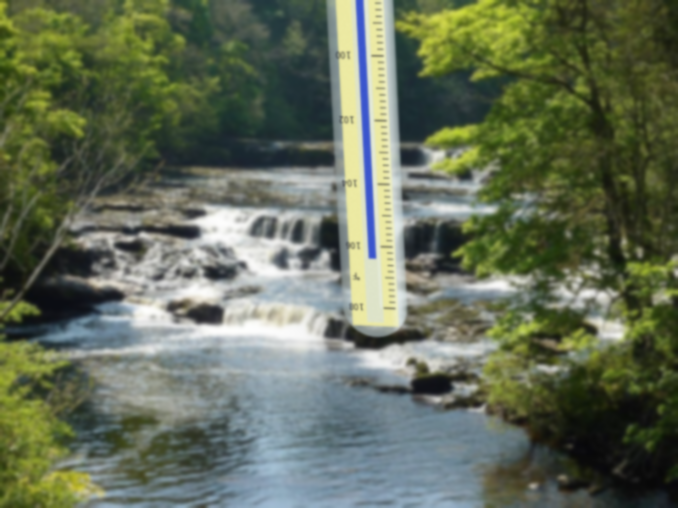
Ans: 106.4 °F
